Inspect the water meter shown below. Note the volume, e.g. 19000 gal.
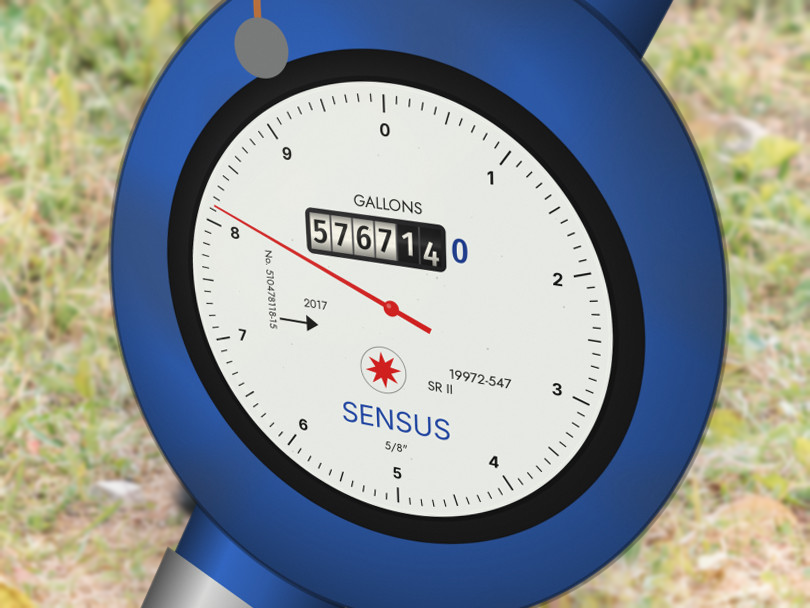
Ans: 5767138.1 gal
